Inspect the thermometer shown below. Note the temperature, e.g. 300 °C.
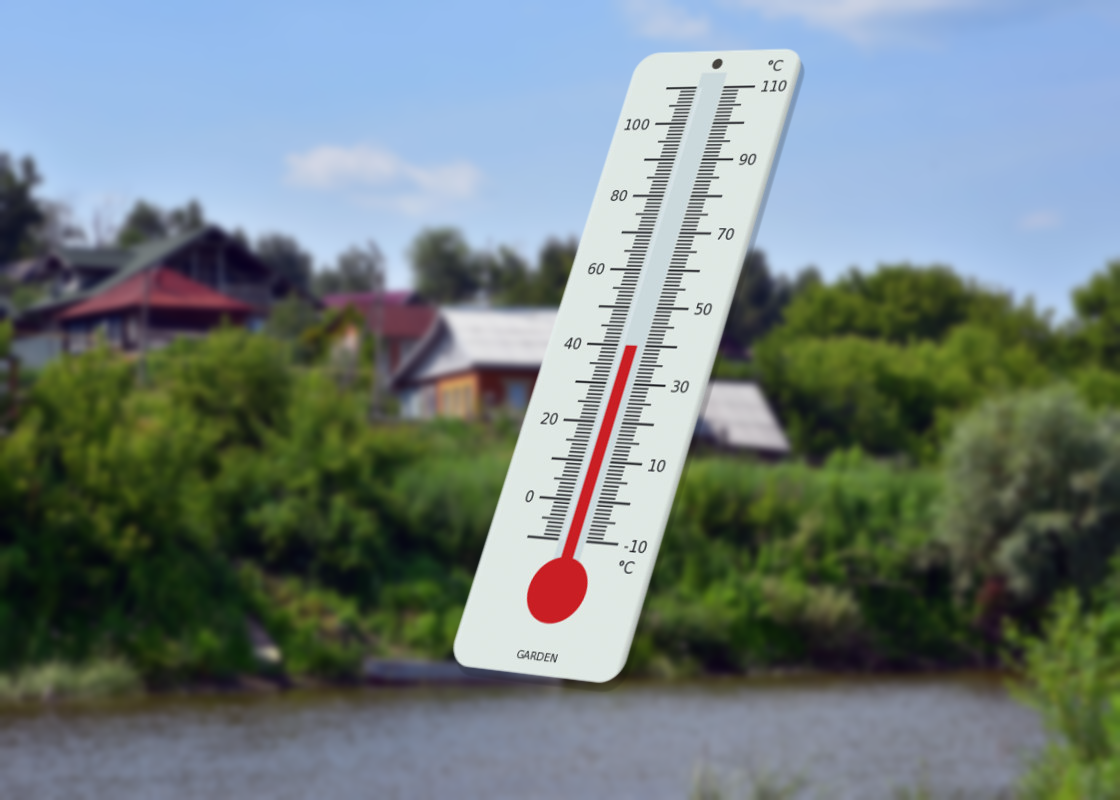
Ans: 40 °C
